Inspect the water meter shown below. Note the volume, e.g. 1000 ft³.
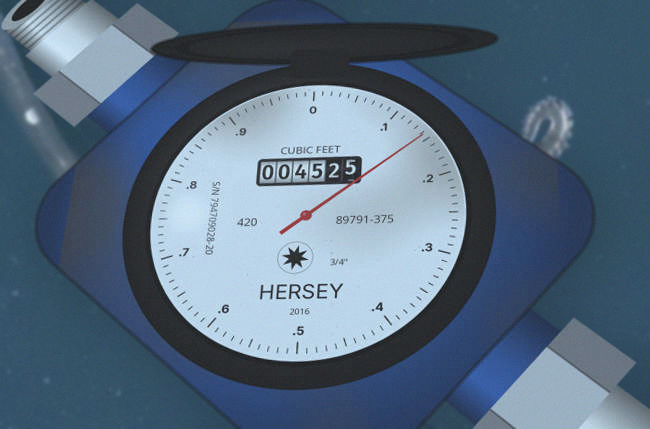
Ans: 4525.14 ft³
